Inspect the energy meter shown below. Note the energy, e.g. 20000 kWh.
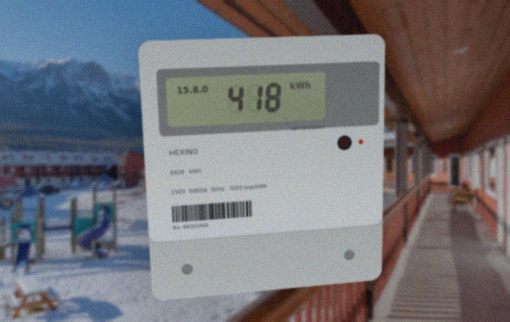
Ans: 418 kWh
